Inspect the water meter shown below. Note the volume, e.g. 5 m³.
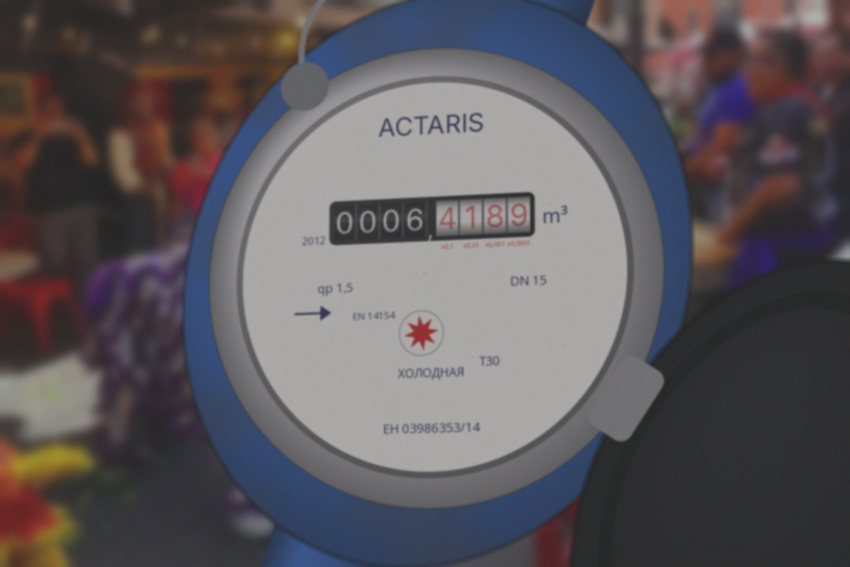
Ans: 6.4189 m³
